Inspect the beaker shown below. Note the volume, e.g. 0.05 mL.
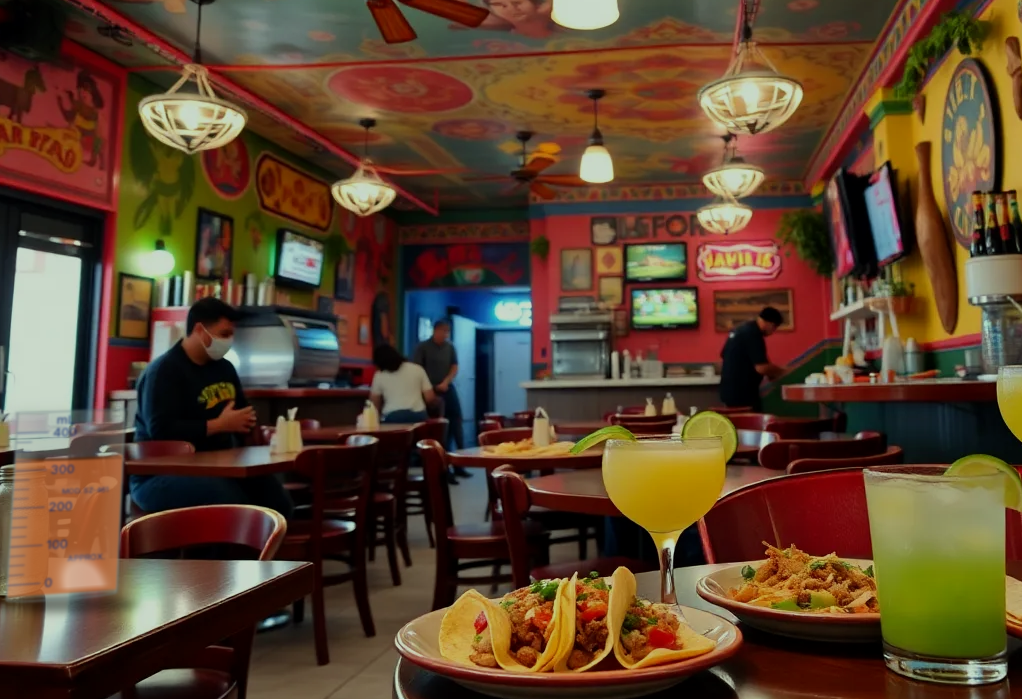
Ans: 325 mL
